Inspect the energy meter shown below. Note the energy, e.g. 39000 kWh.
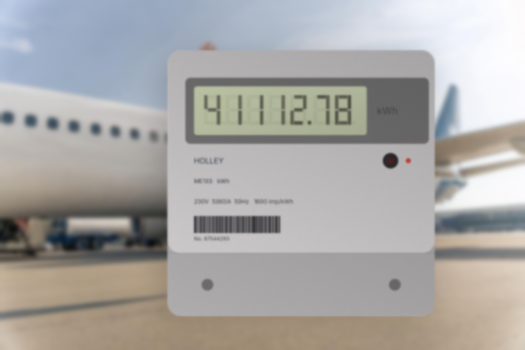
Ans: 41112.78 kWh
